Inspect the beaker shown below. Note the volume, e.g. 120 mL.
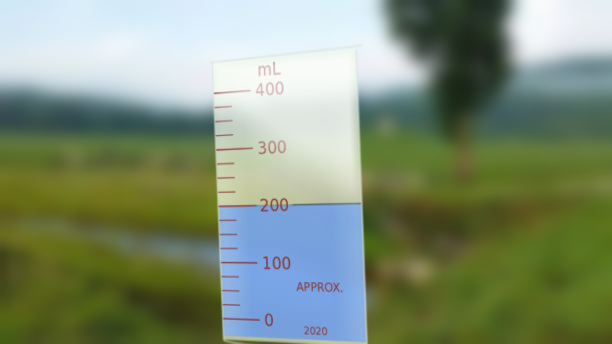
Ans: 200 mL
